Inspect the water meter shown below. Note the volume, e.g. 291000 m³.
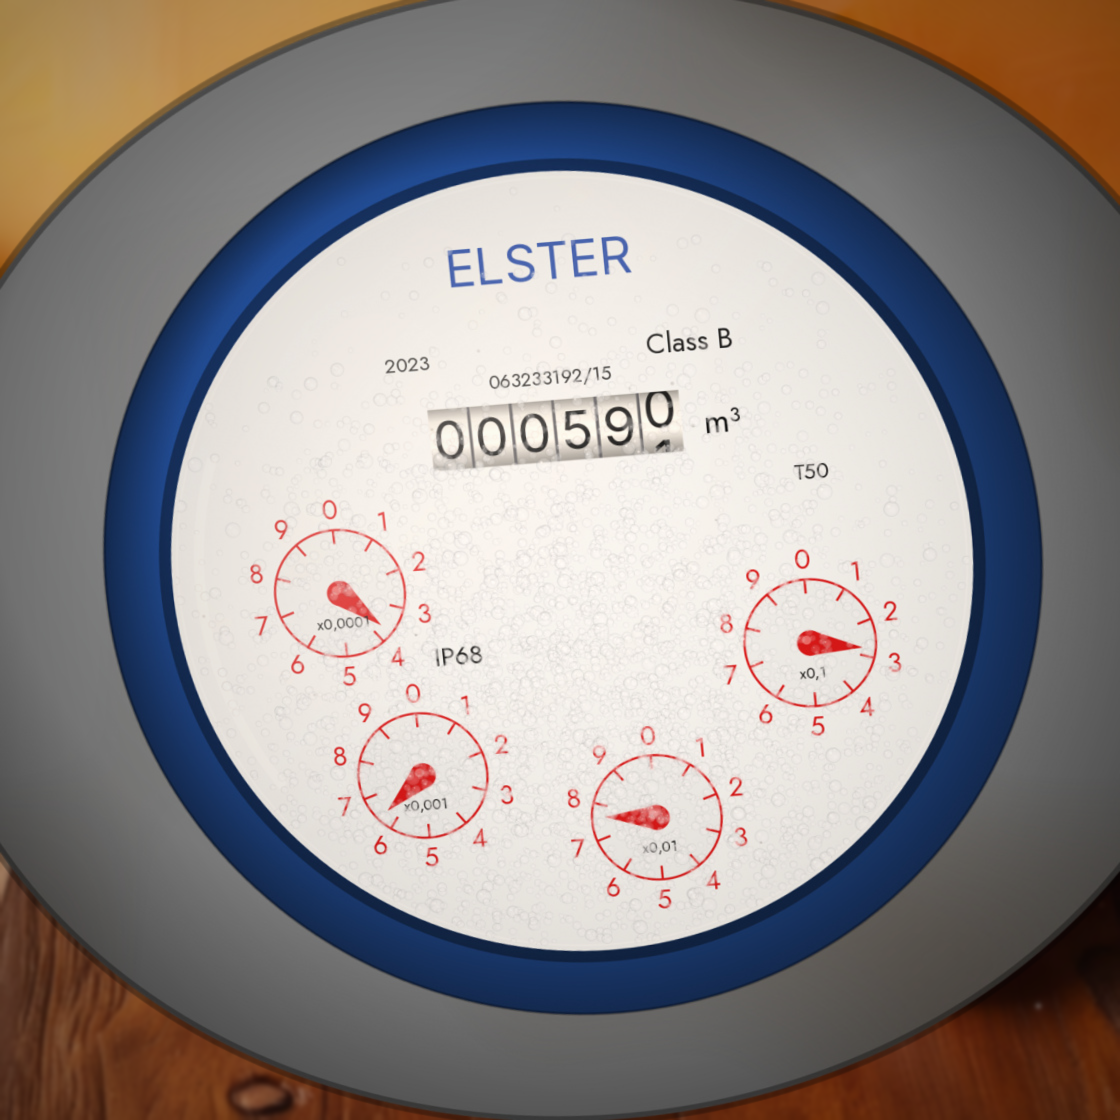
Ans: 590.2763 m³
